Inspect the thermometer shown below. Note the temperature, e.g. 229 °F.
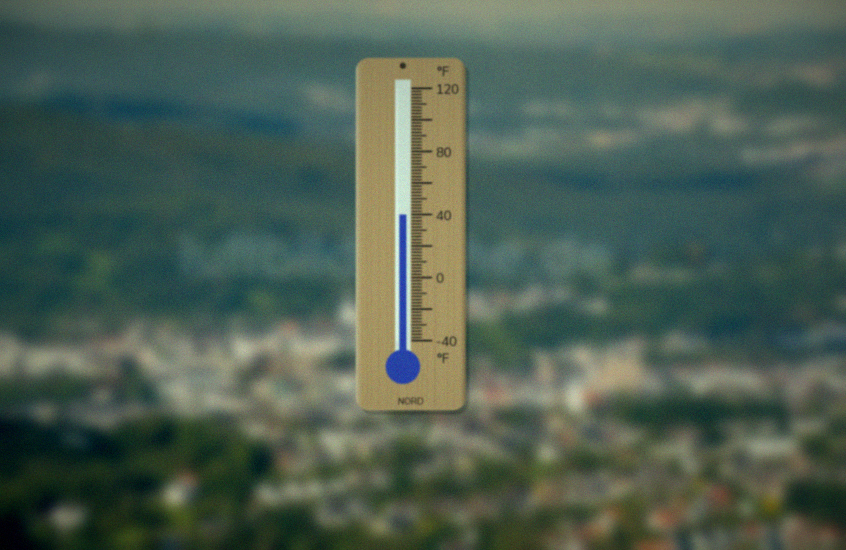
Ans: 40 °F
